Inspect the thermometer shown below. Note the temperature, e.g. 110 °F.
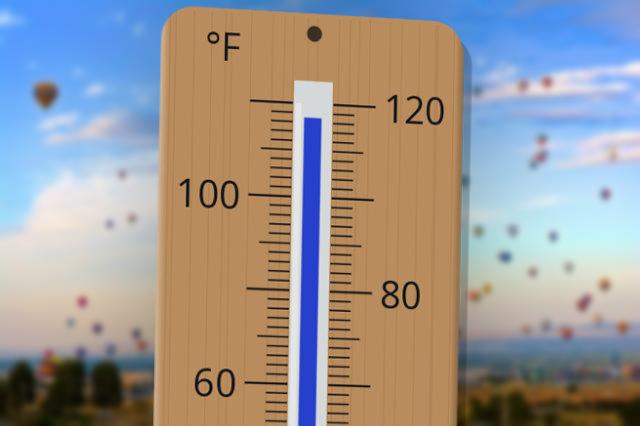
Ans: 117 °F
